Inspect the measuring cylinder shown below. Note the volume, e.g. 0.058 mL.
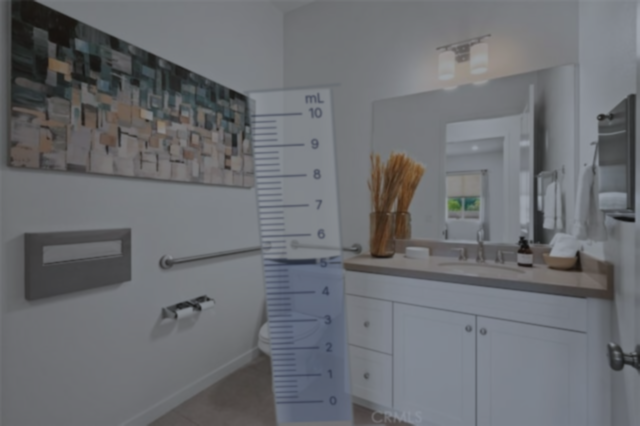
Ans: 5 mL
